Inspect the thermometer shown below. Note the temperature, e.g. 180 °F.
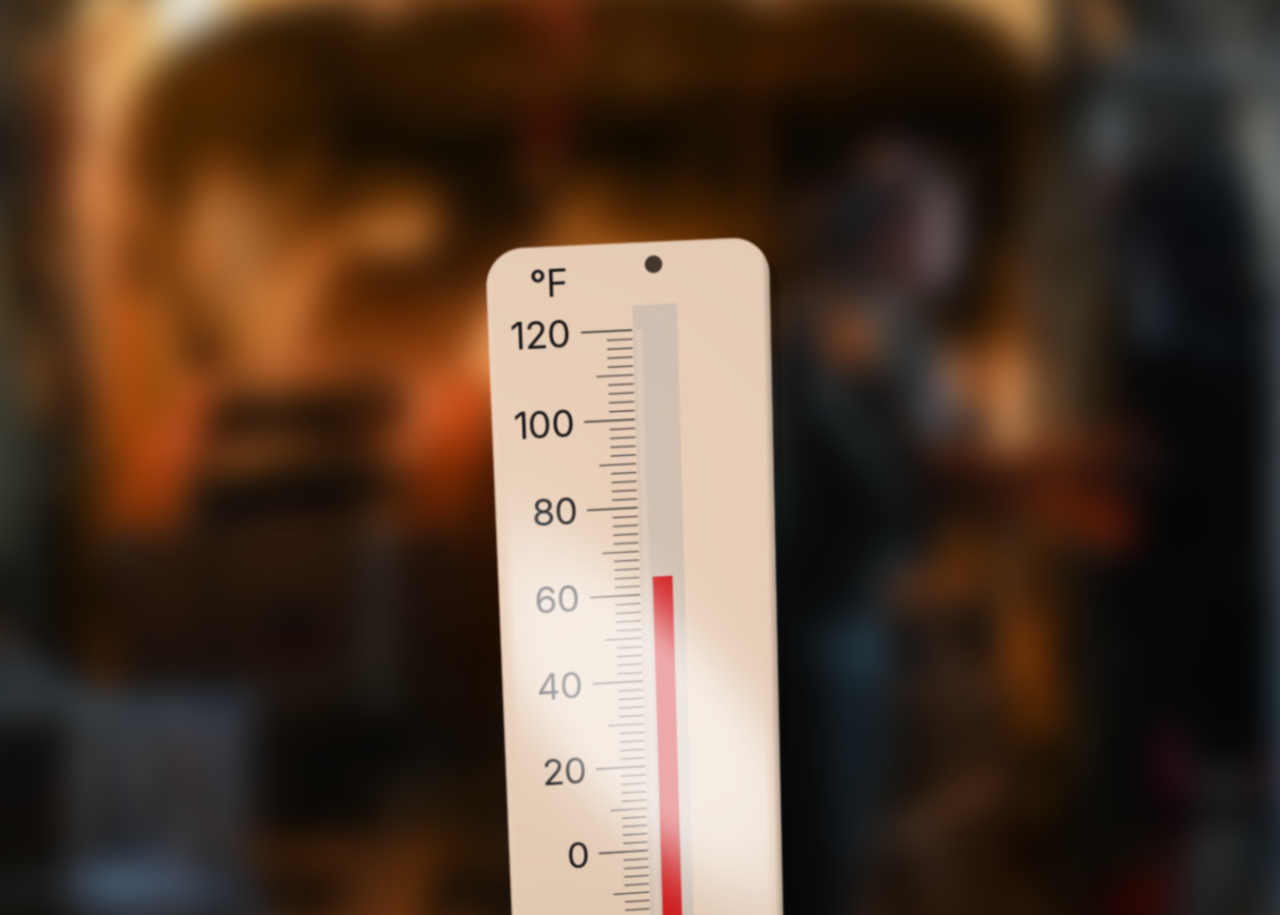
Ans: 64 °F
